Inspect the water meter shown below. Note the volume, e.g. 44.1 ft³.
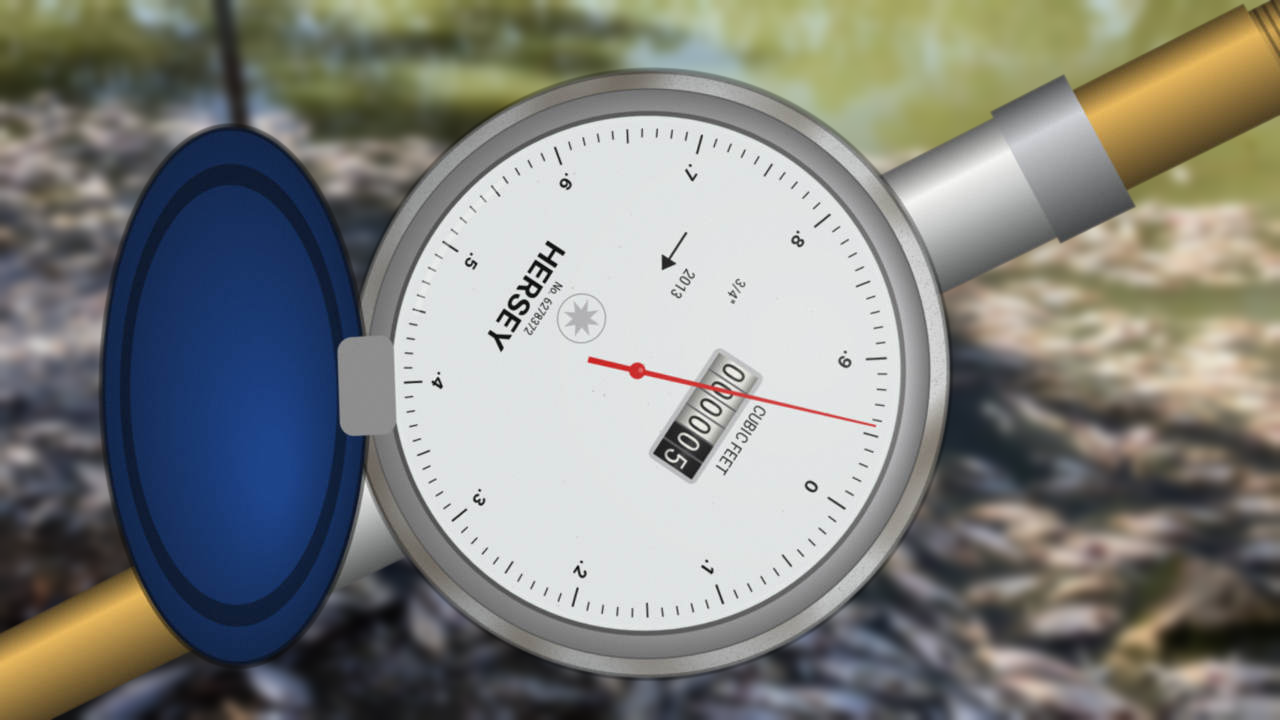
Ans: 4.94 ft³
